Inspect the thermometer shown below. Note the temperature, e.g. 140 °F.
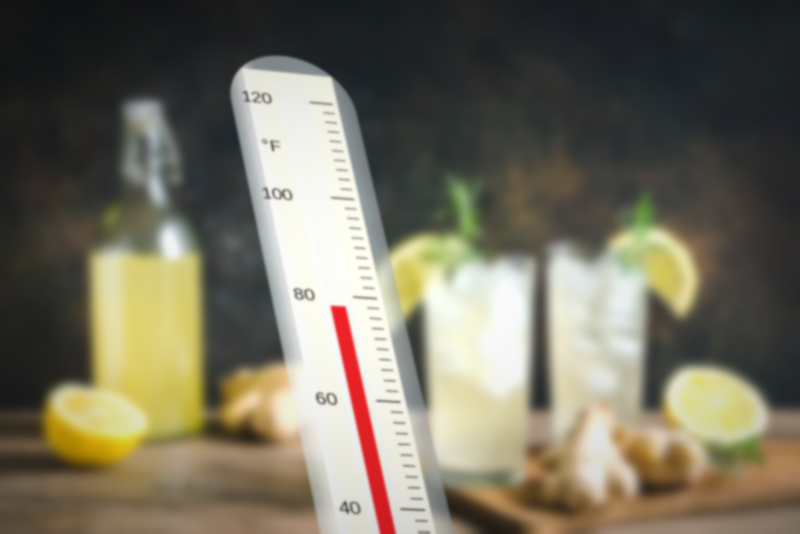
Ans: 78 °F
